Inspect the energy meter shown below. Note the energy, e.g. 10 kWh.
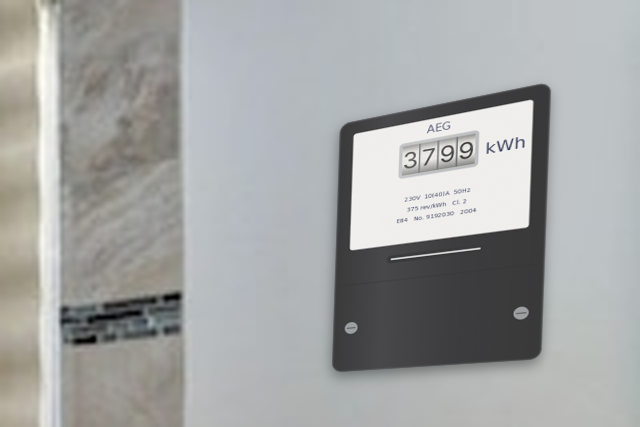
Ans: 3799 kWh
